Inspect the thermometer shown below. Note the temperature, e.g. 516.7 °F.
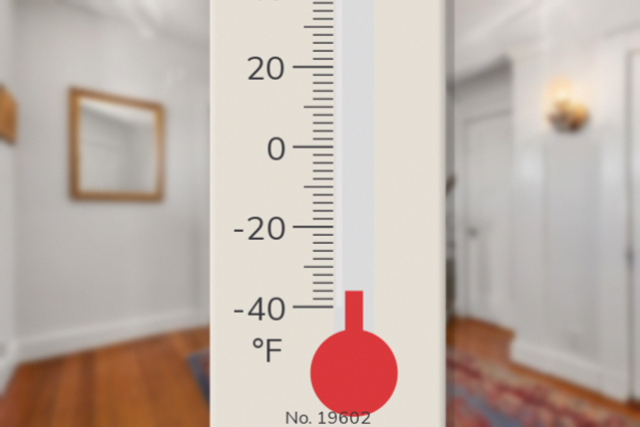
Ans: -36 °F
